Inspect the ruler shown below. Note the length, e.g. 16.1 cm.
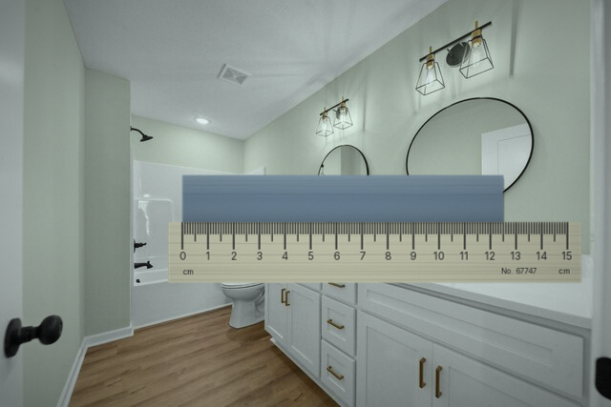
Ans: 12.5 cm
